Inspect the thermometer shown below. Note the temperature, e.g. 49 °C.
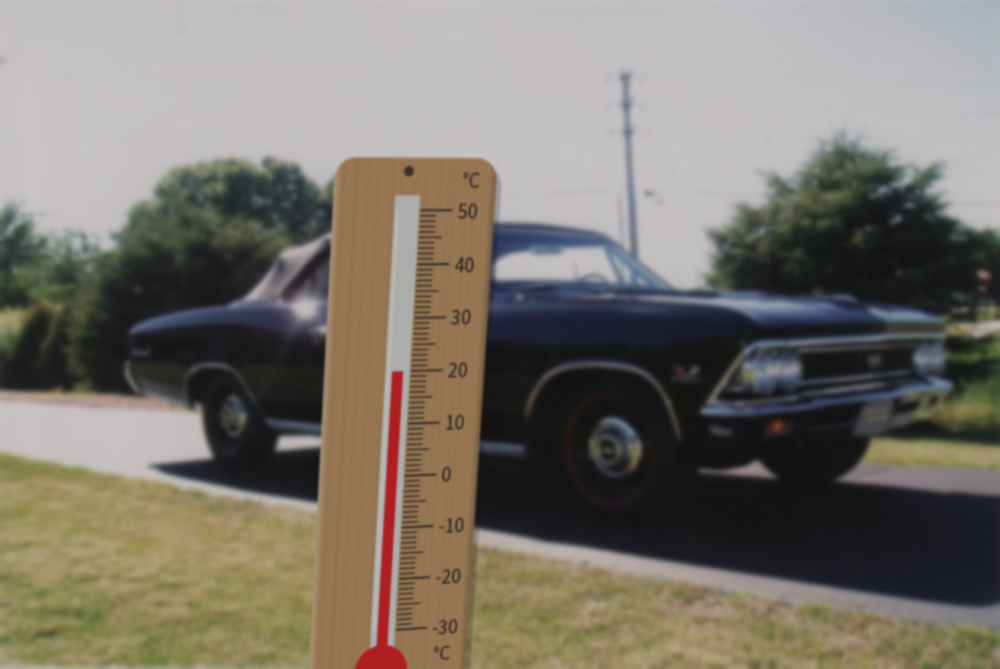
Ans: 20 °C
